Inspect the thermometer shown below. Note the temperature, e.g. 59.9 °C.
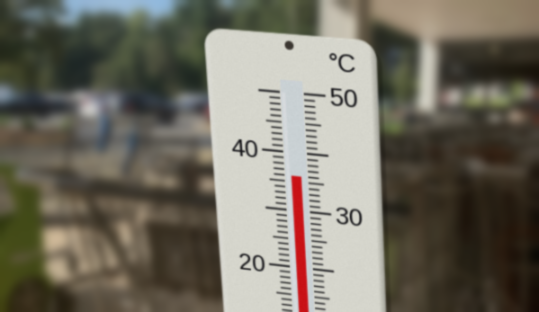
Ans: 36 °C
